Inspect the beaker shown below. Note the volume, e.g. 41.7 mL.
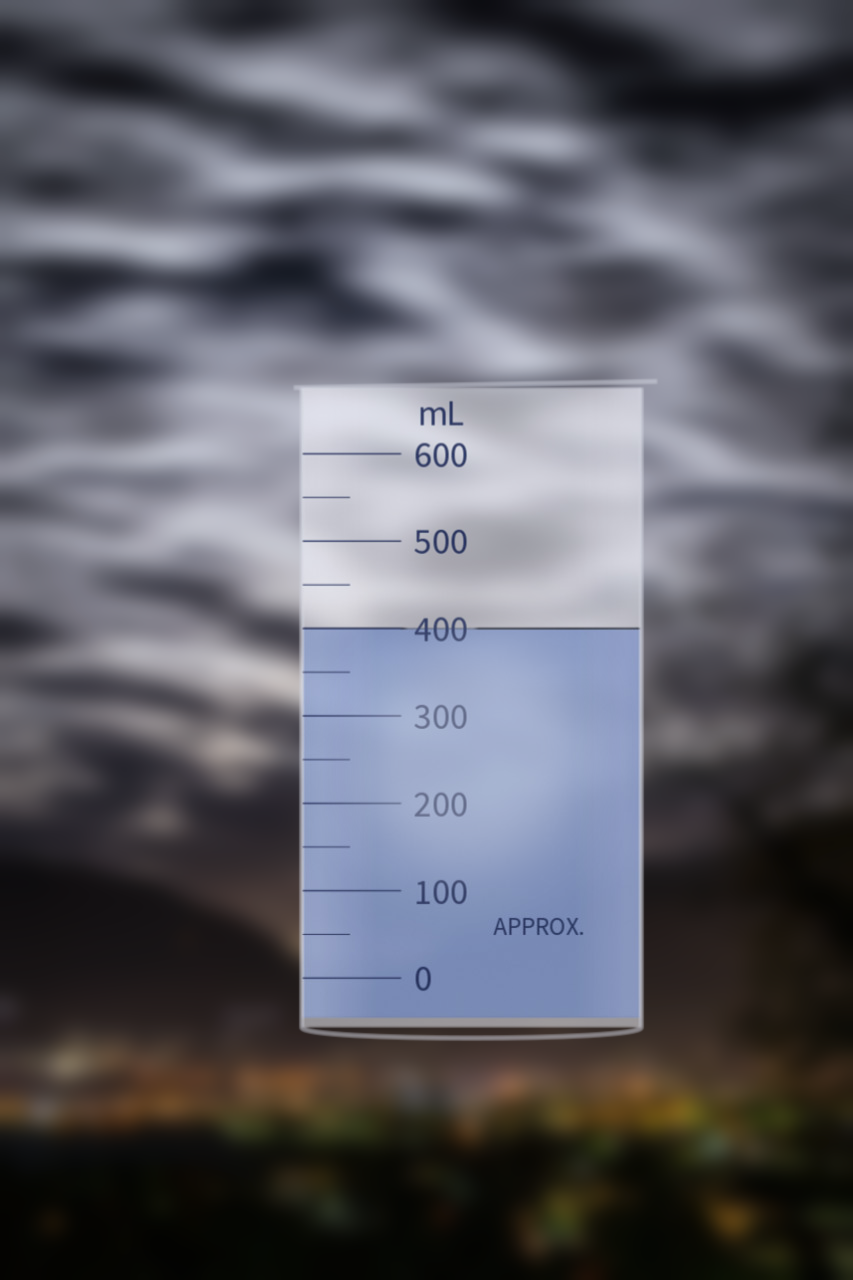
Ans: 400 mL
